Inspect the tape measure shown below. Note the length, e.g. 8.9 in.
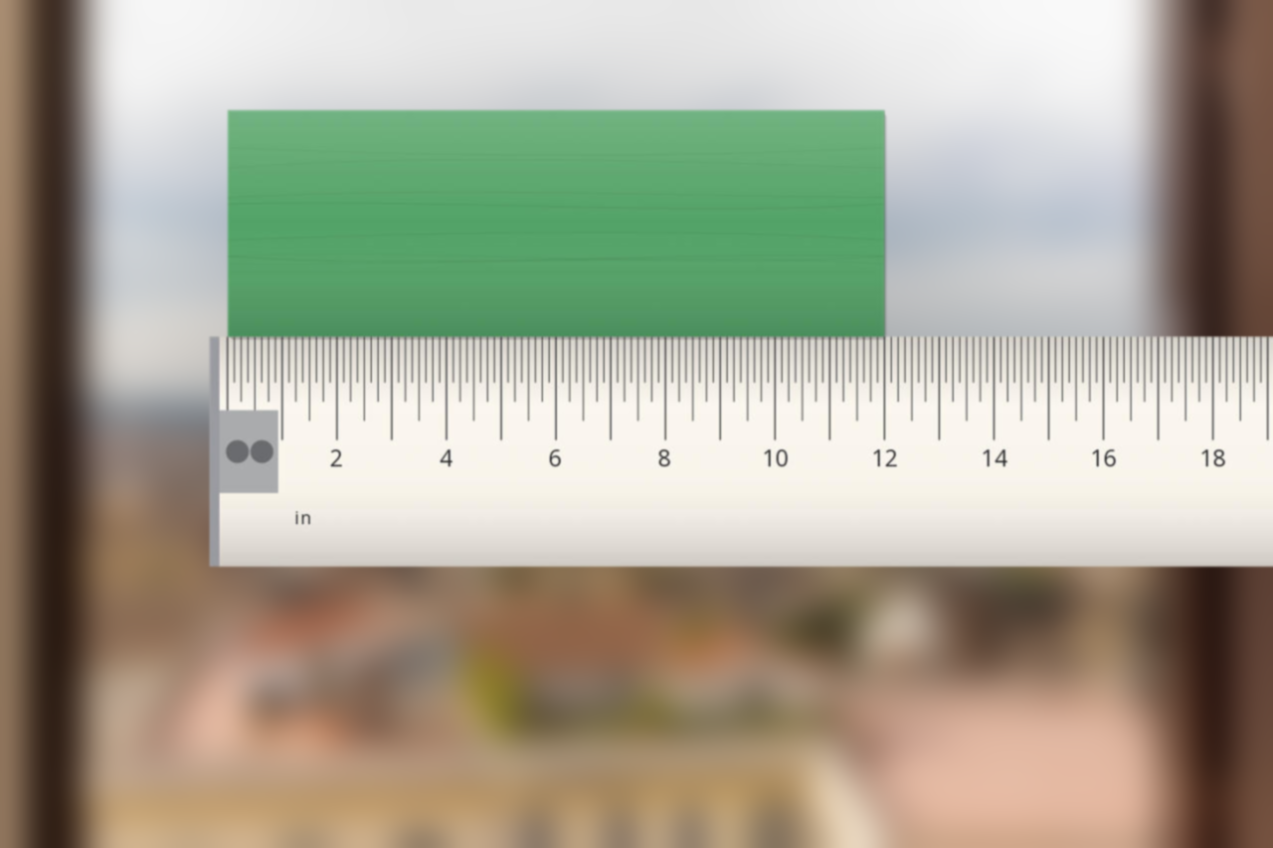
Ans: 12 in
